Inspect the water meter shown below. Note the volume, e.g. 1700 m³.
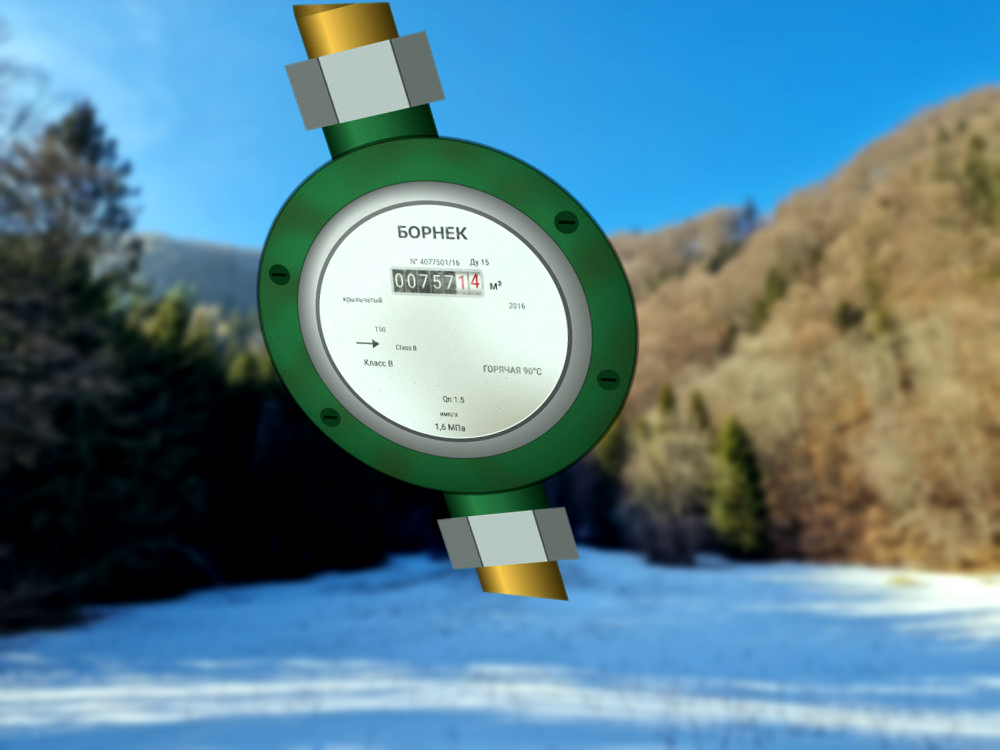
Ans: 757.14 m³
